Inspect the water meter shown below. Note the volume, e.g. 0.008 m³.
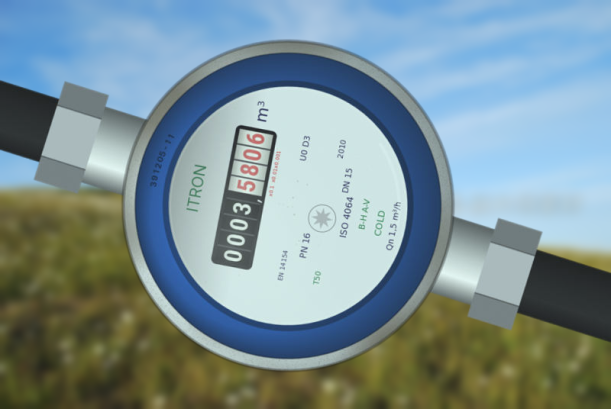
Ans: 3.5806 m³
